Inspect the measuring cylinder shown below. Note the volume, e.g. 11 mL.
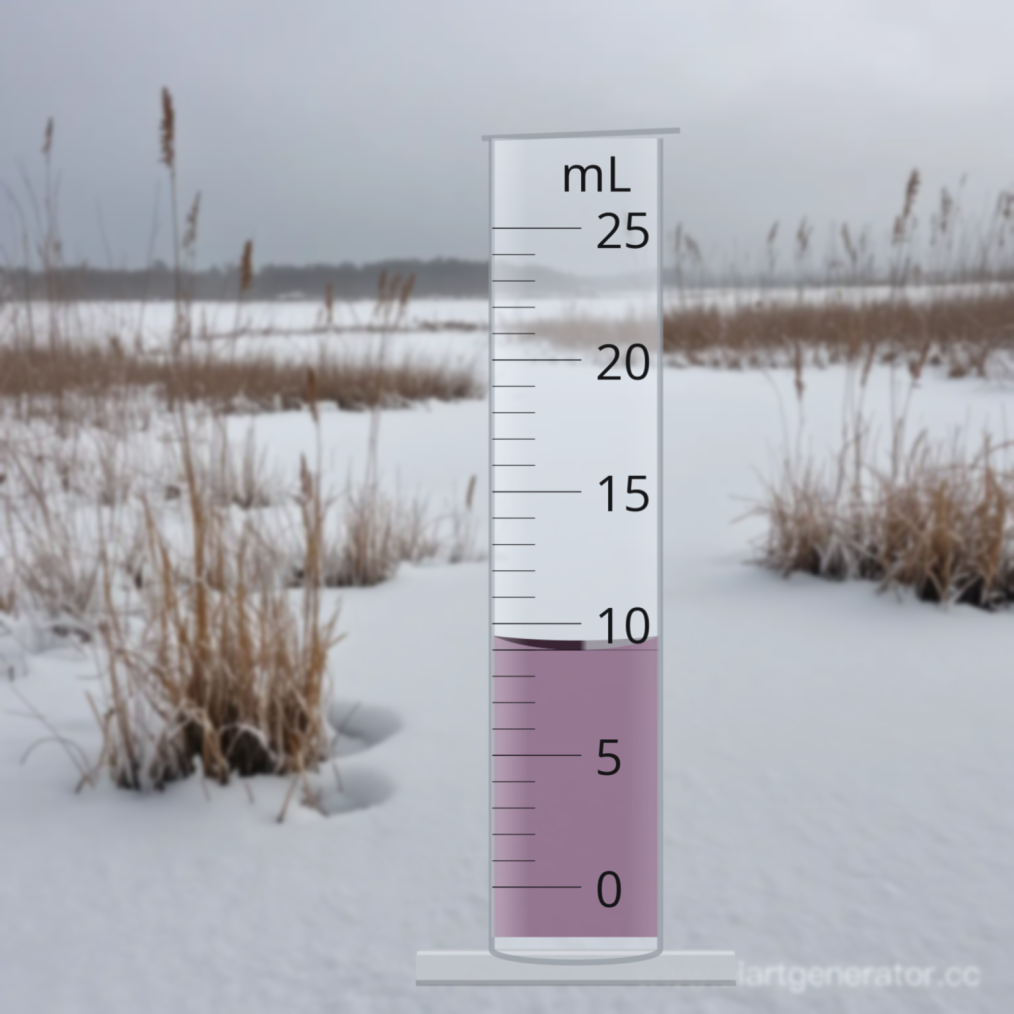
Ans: 9 mL
